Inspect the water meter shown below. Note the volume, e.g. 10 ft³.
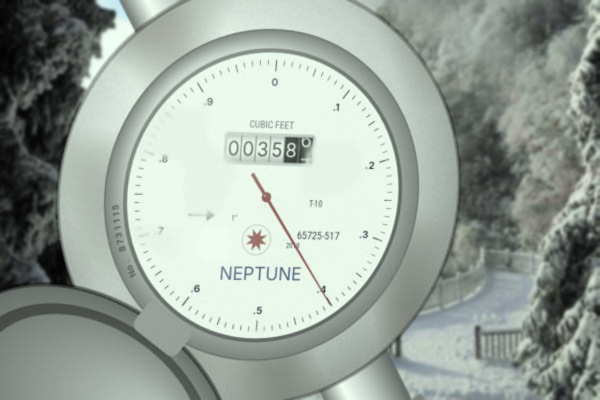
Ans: 3586.40 ft³
